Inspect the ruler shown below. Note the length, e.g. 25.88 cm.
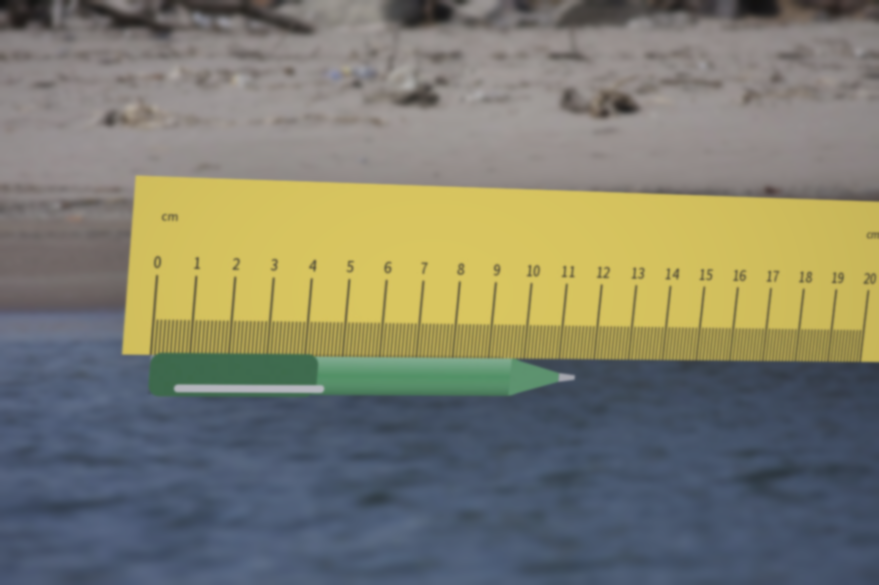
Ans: 11.5 cm
